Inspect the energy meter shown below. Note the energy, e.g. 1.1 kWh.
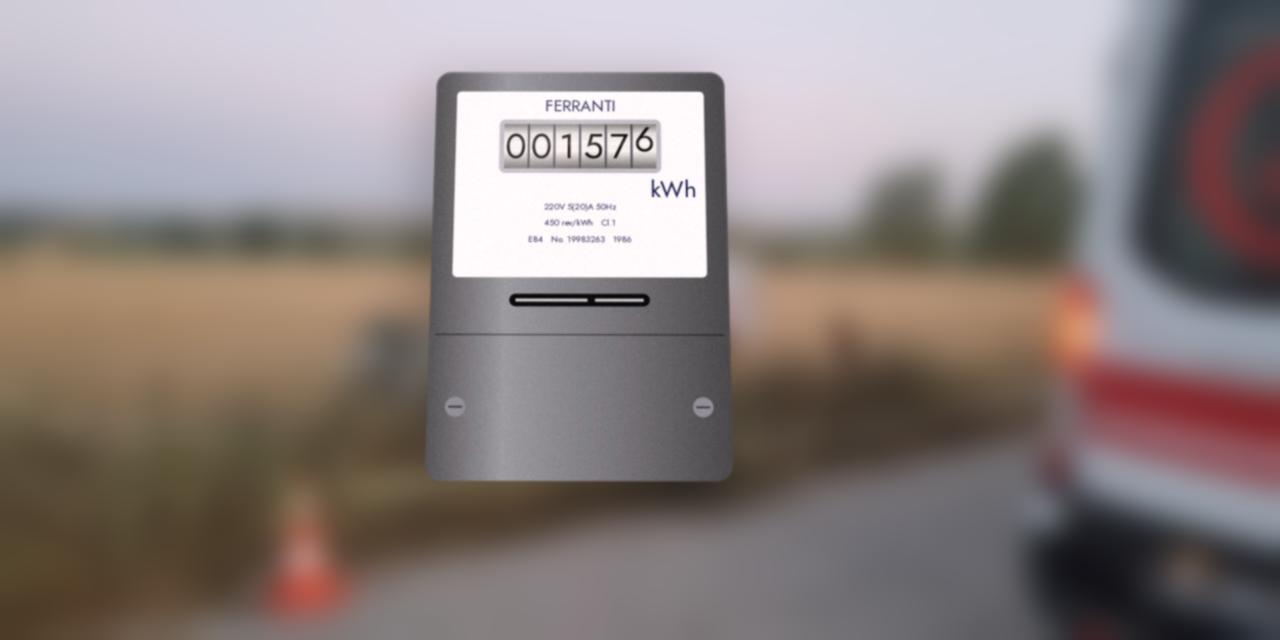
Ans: 1576 kWh
